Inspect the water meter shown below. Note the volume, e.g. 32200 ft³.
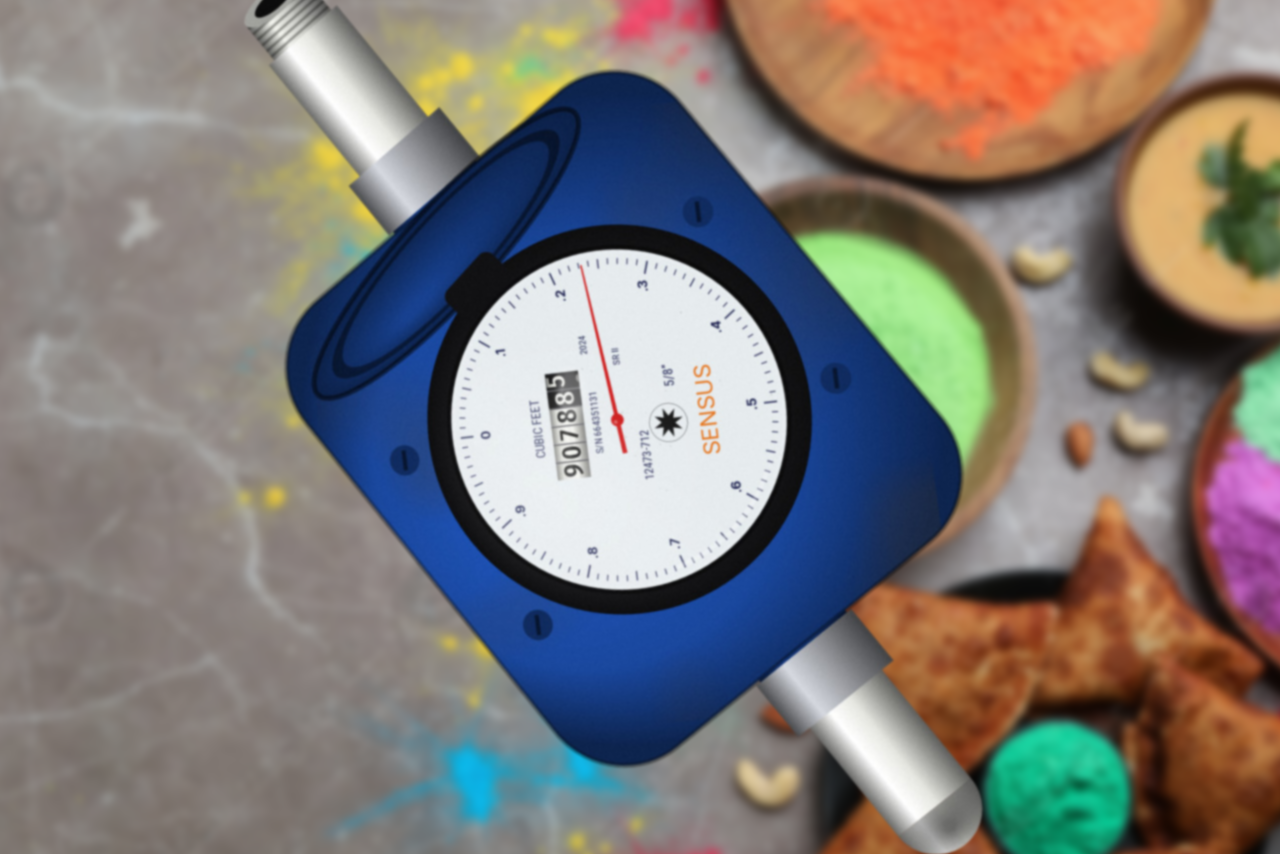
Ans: 907885.23 ft³
